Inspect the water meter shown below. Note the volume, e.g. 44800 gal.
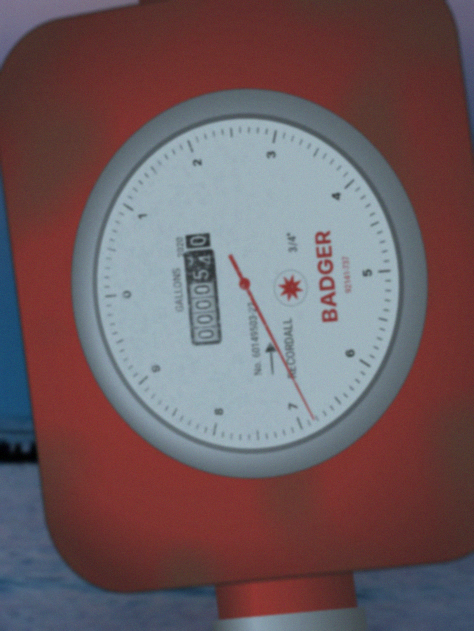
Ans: 536.8 gal
